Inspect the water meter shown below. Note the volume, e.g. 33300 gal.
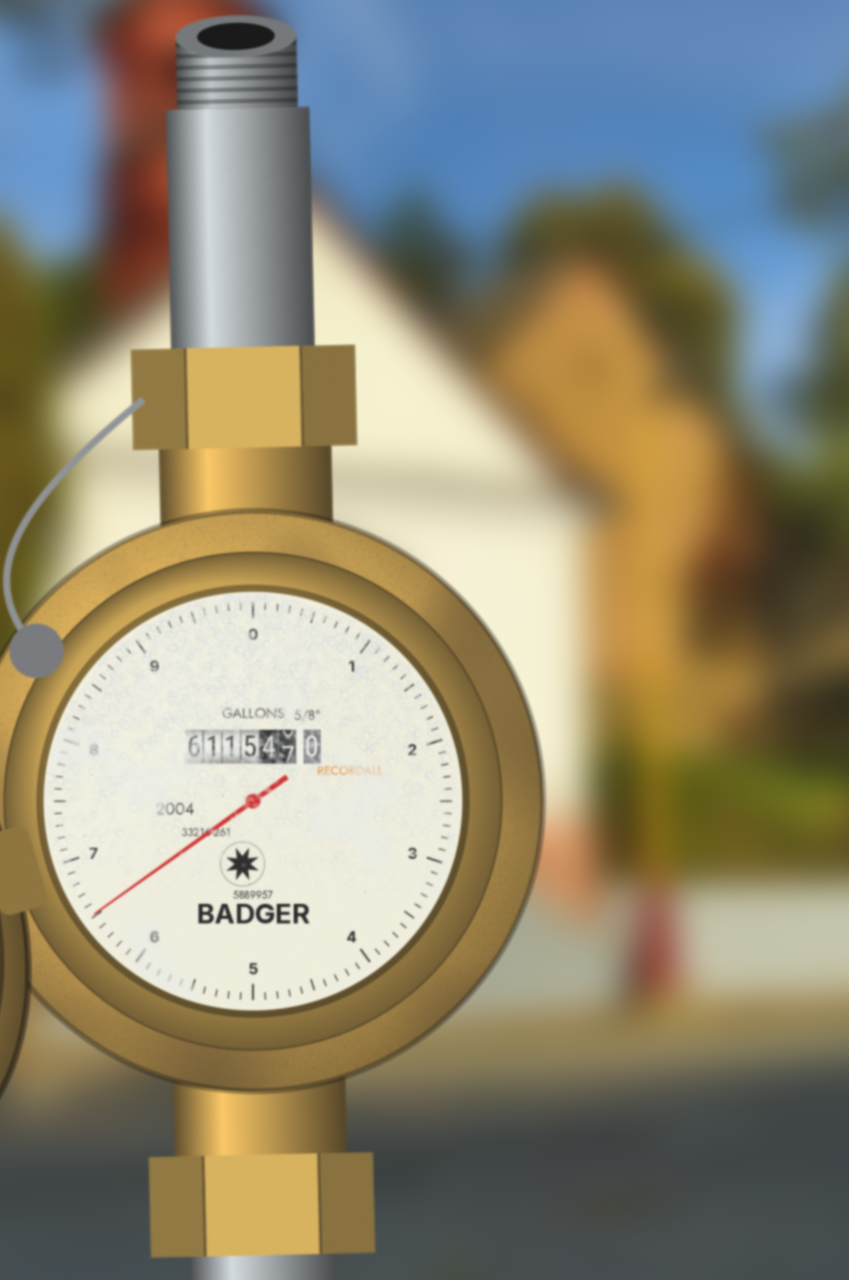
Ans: 6115466.5 gal
